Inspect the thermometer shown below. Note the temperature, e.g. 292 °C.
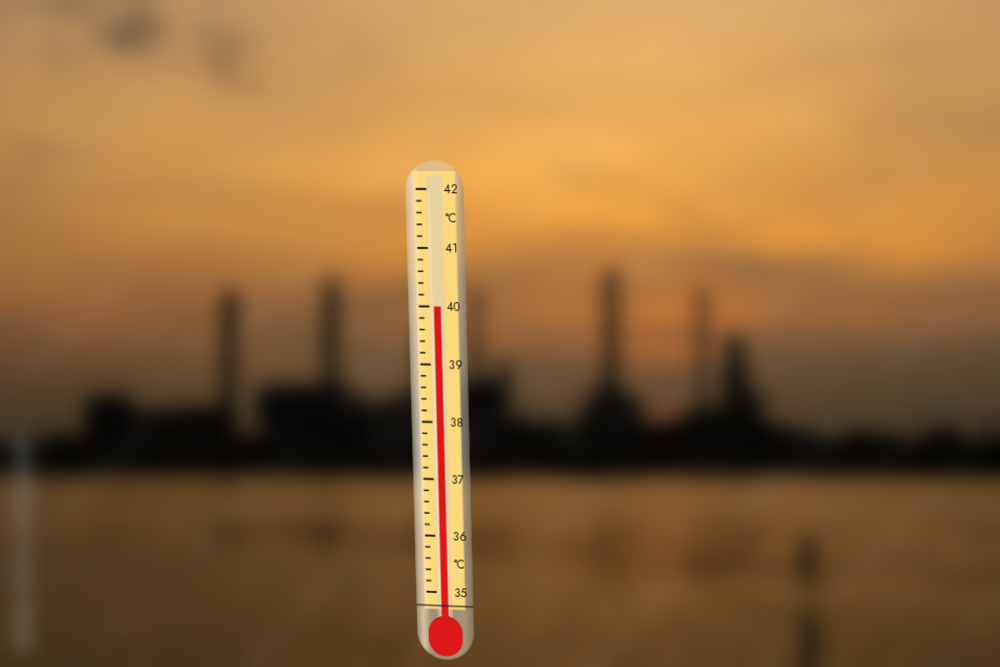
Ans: 40 °C
